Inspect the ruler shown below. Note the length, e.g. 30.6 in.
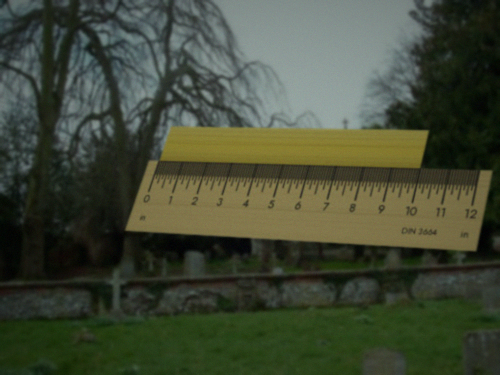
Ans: 10 in
